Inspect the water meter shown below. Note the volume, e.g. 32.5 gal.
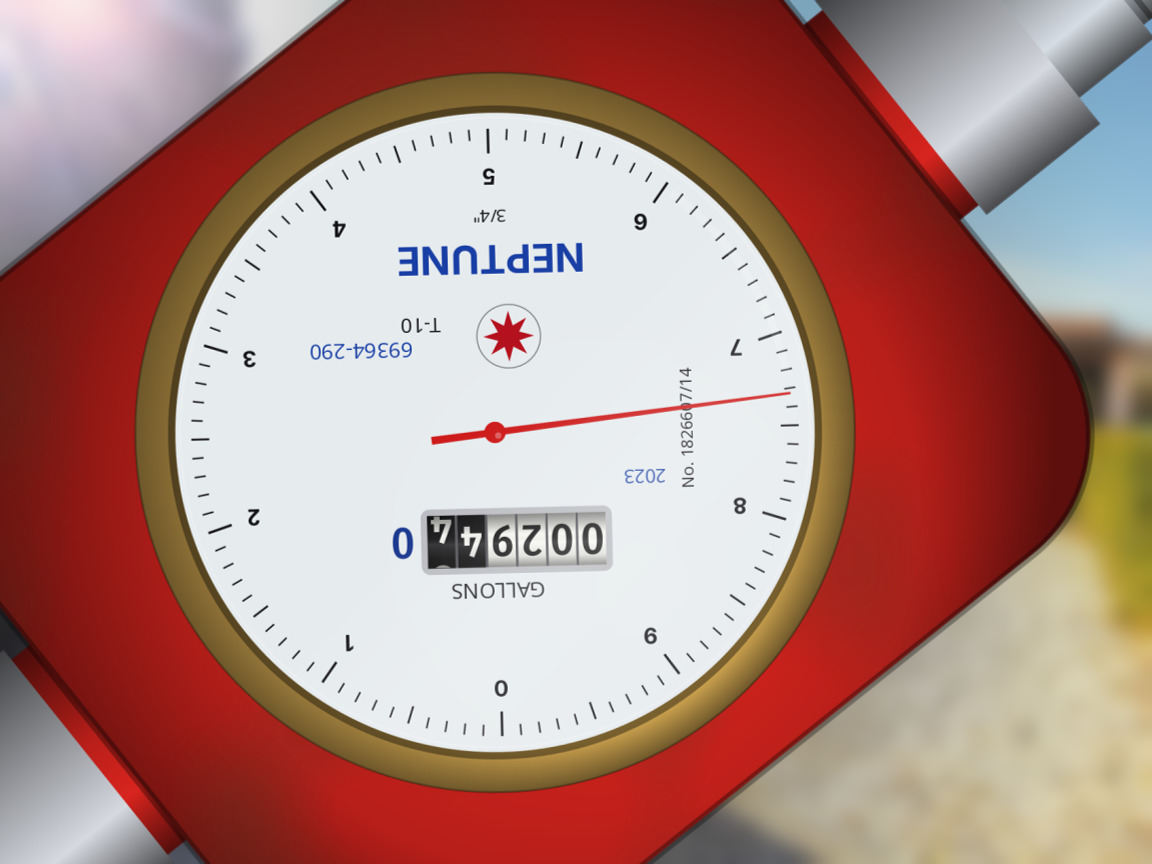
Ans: 29437.3 gal
